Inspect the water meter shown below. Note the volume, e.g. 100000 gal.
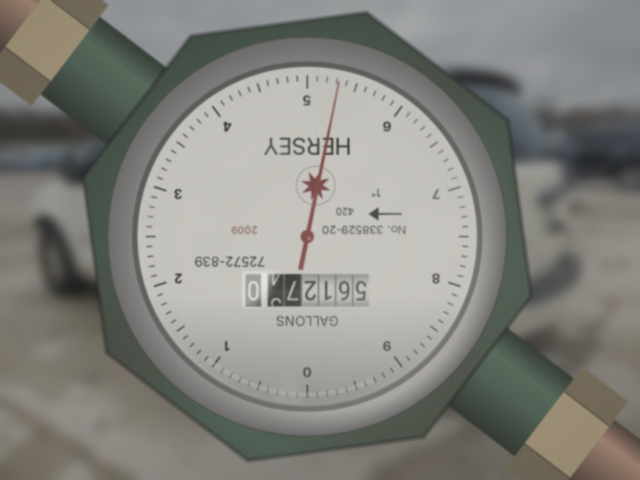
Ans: 5612735.3 gal
